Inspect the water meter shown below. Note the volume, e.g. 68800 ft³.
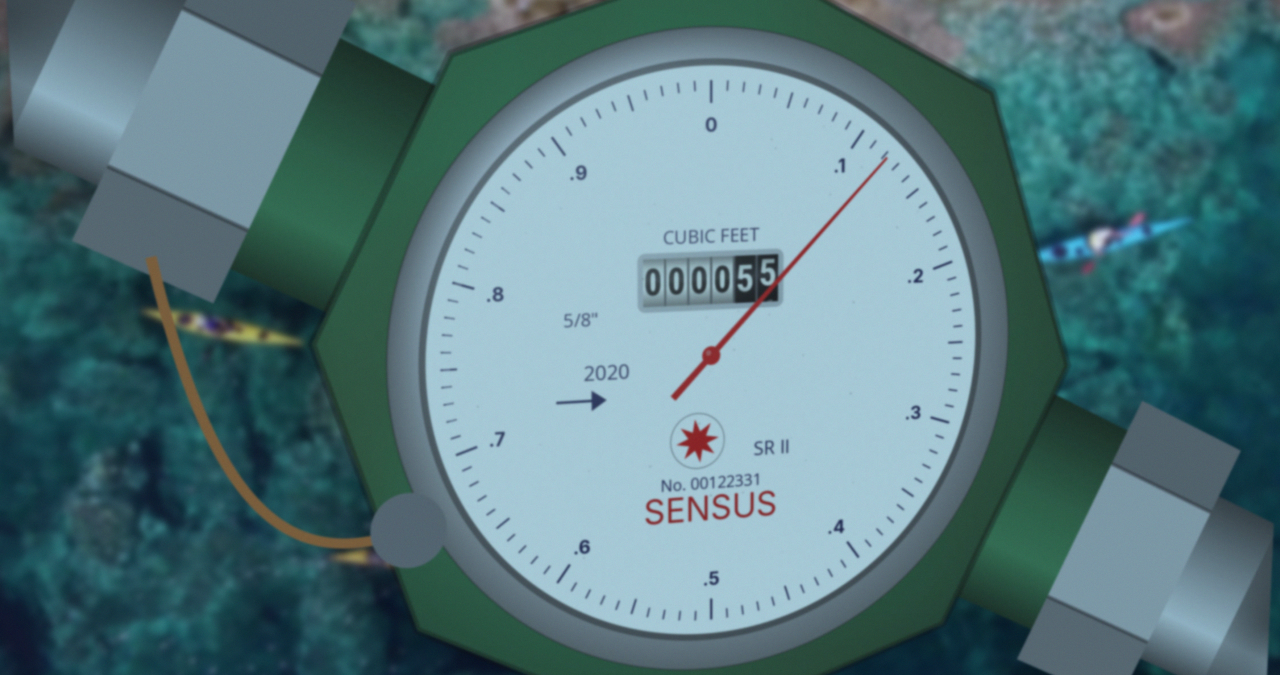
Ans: 55.12 ft³
